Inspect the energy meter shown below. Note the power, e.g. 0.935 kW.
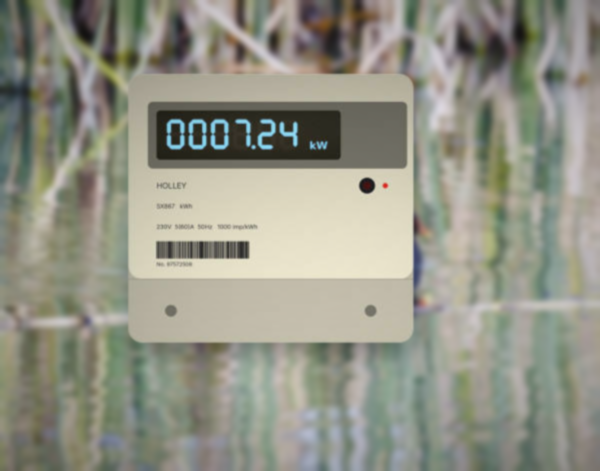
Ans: 7.24 kW
